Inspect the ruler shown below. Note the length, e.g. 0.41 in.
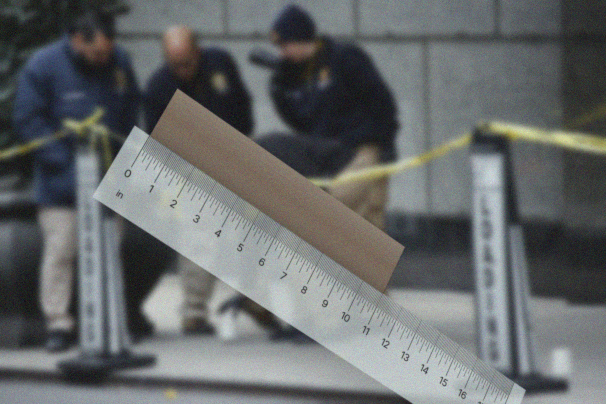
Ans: 11 in
